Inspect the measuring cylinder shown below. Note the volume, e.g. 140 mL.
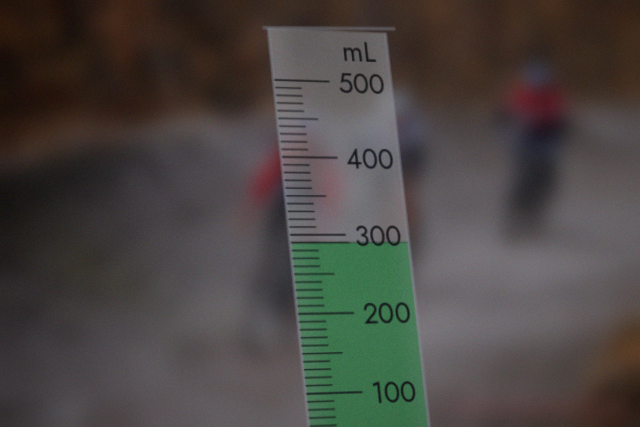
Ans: 290 mL
